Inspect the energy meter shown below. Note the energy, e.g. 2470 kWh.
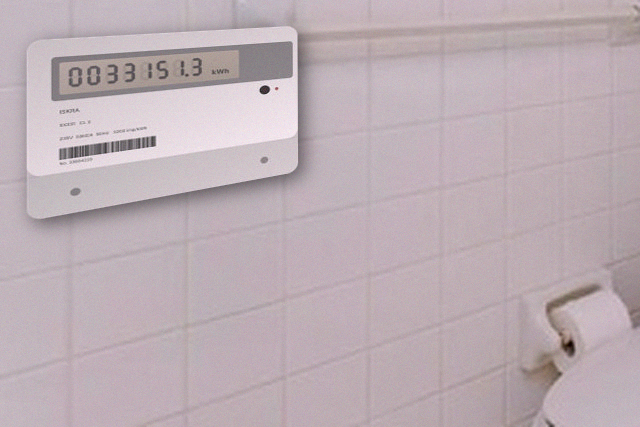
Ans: 33151.3 kWh
